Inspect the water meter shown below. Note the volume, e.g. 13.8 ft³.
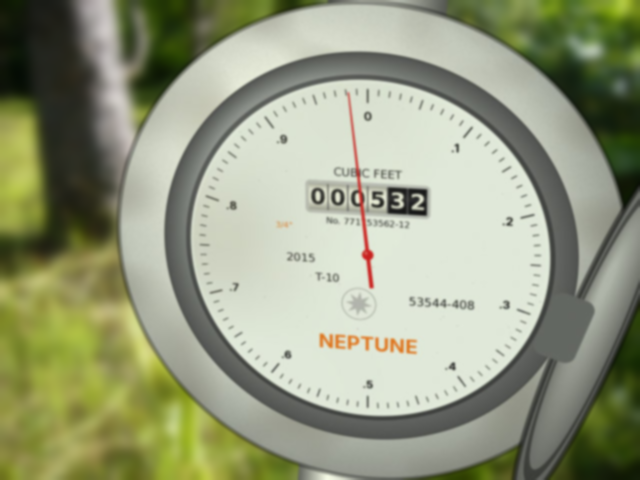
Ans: 531.98 ft³
